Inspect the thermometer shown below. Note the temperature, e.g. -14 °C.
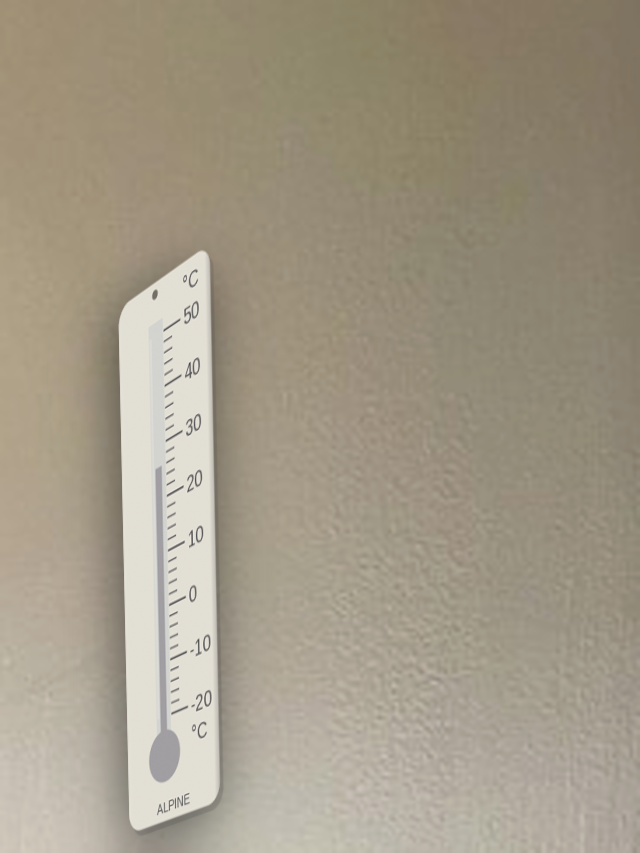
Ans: 26 °C
